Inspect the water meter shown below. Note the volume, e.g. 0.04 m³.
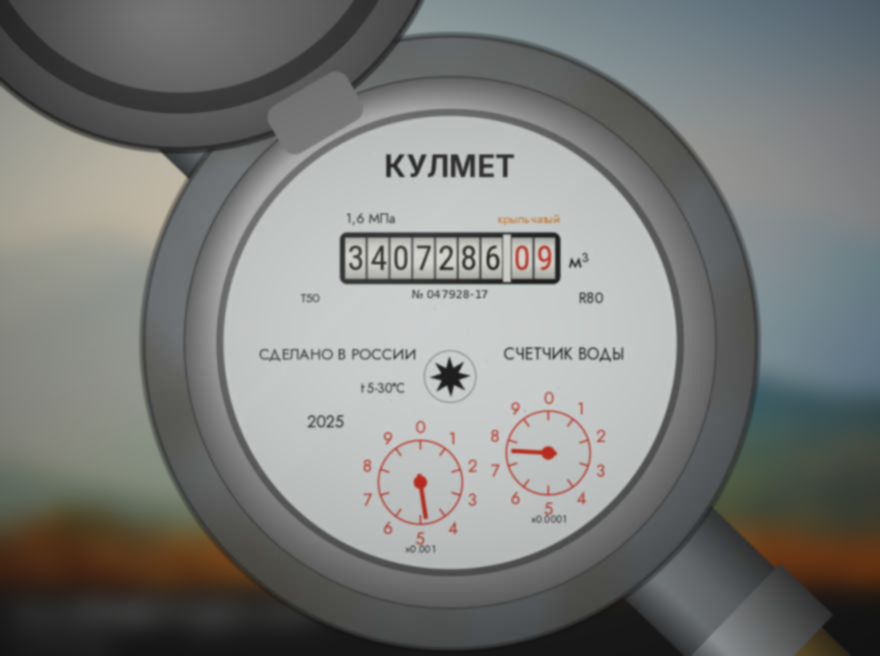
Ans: 3407286.0947 m³
